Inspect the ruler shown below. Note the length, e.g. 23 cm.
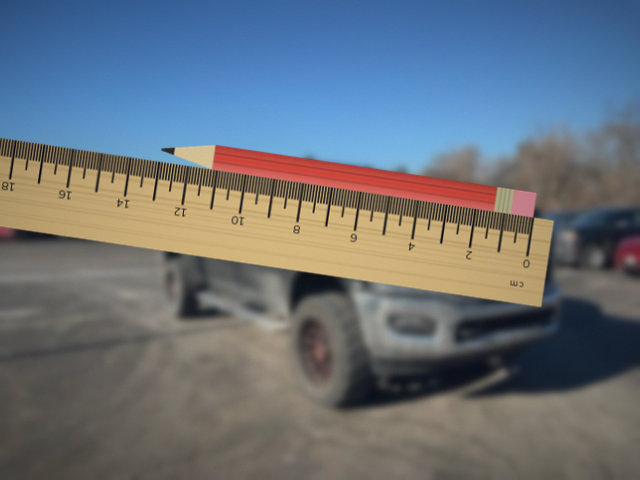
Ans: 13 cm
